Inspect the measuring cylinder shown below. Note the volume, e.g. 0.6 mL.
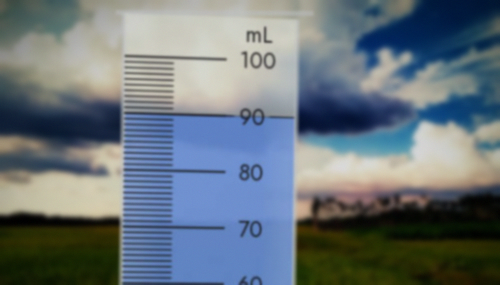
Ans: 90 mL
